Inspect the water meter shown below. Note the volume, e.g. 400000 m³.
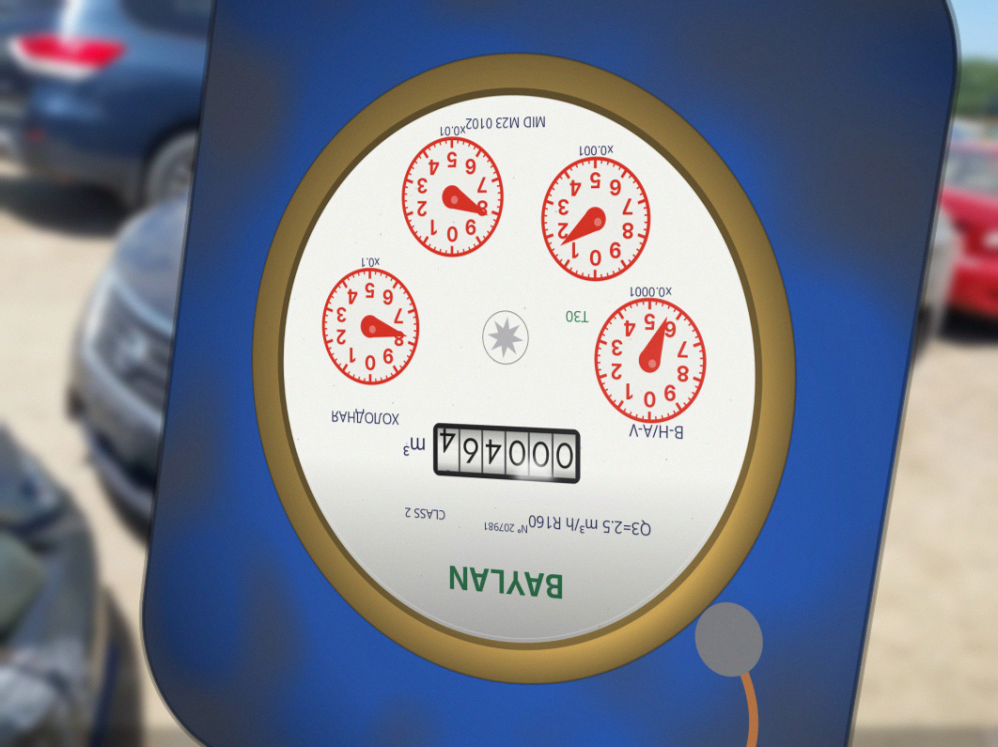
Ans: 463.7815 m³
